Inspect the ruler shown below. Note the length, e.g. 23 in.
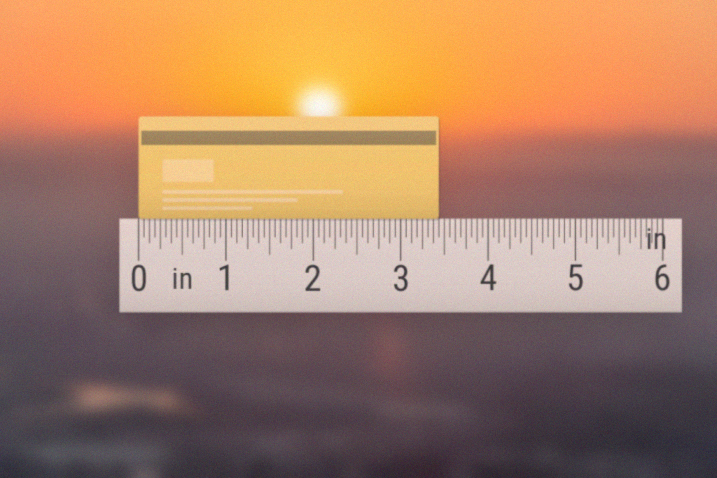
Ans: 3.4375 in
